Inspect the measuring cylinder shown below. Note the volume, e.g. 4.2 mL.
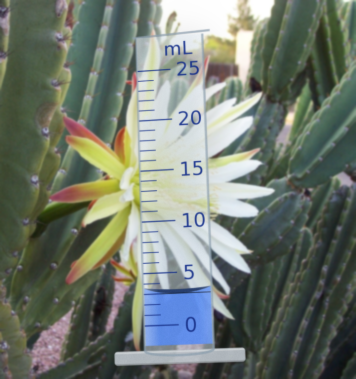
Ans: 3 mL
